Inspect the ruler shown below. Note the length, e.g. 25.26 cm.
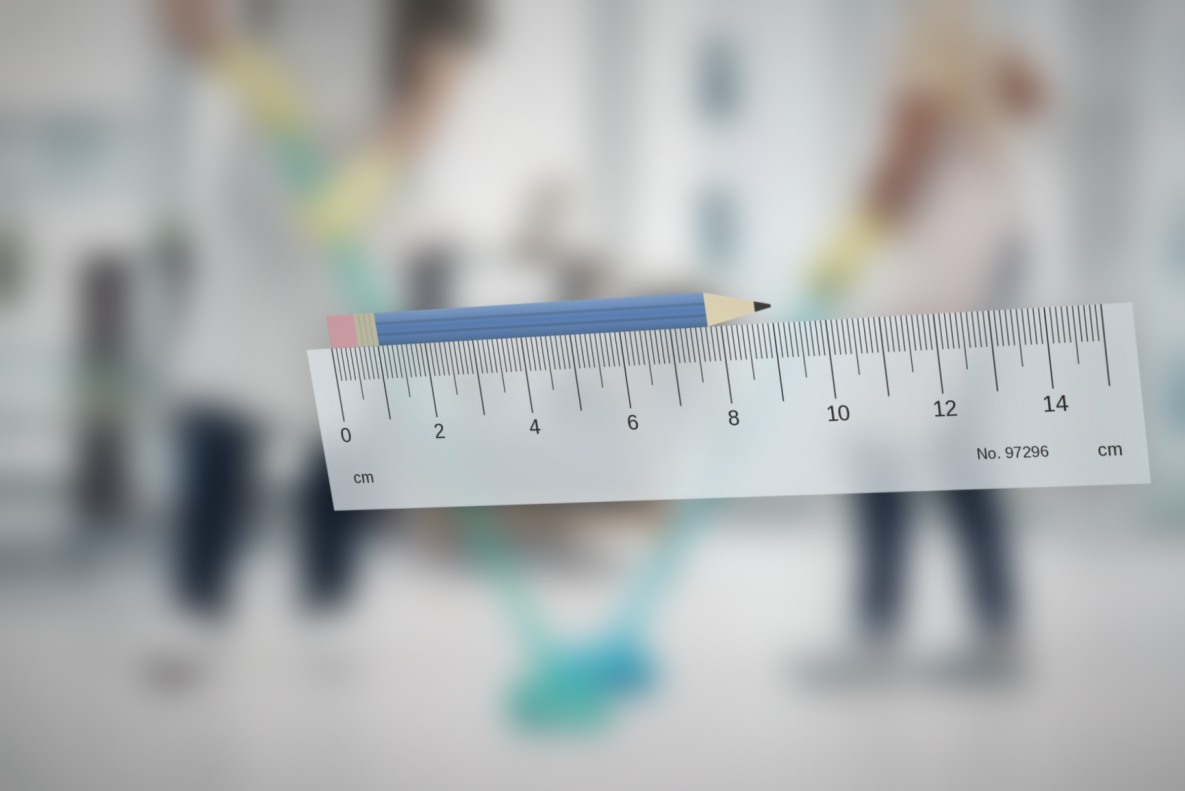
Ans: 9 cm
